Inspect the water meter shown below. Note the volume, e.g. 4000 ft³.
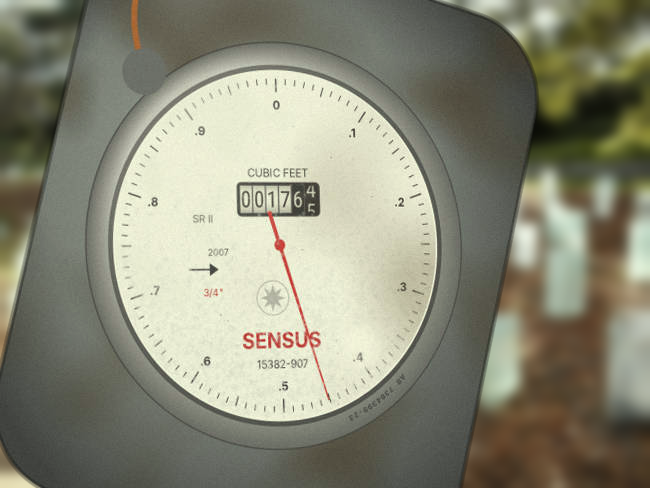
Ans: 1764.45 ft³
